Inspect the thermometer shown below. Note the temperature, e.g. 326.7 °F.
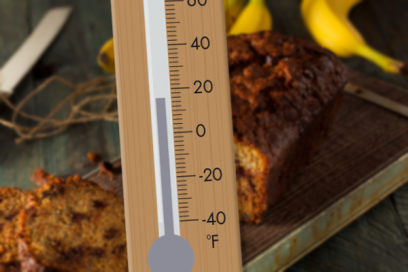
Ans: 16 °F
